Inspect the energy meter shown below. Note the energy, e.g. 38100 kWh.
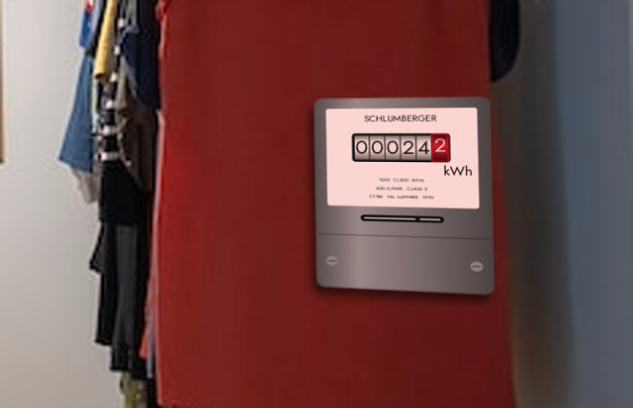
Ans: 24.2 kWh
